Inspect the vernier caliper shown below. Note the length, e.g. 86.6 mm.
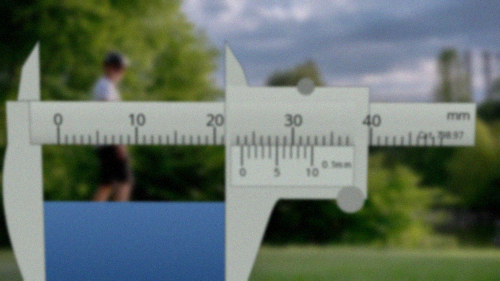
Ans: 23.5 mm
